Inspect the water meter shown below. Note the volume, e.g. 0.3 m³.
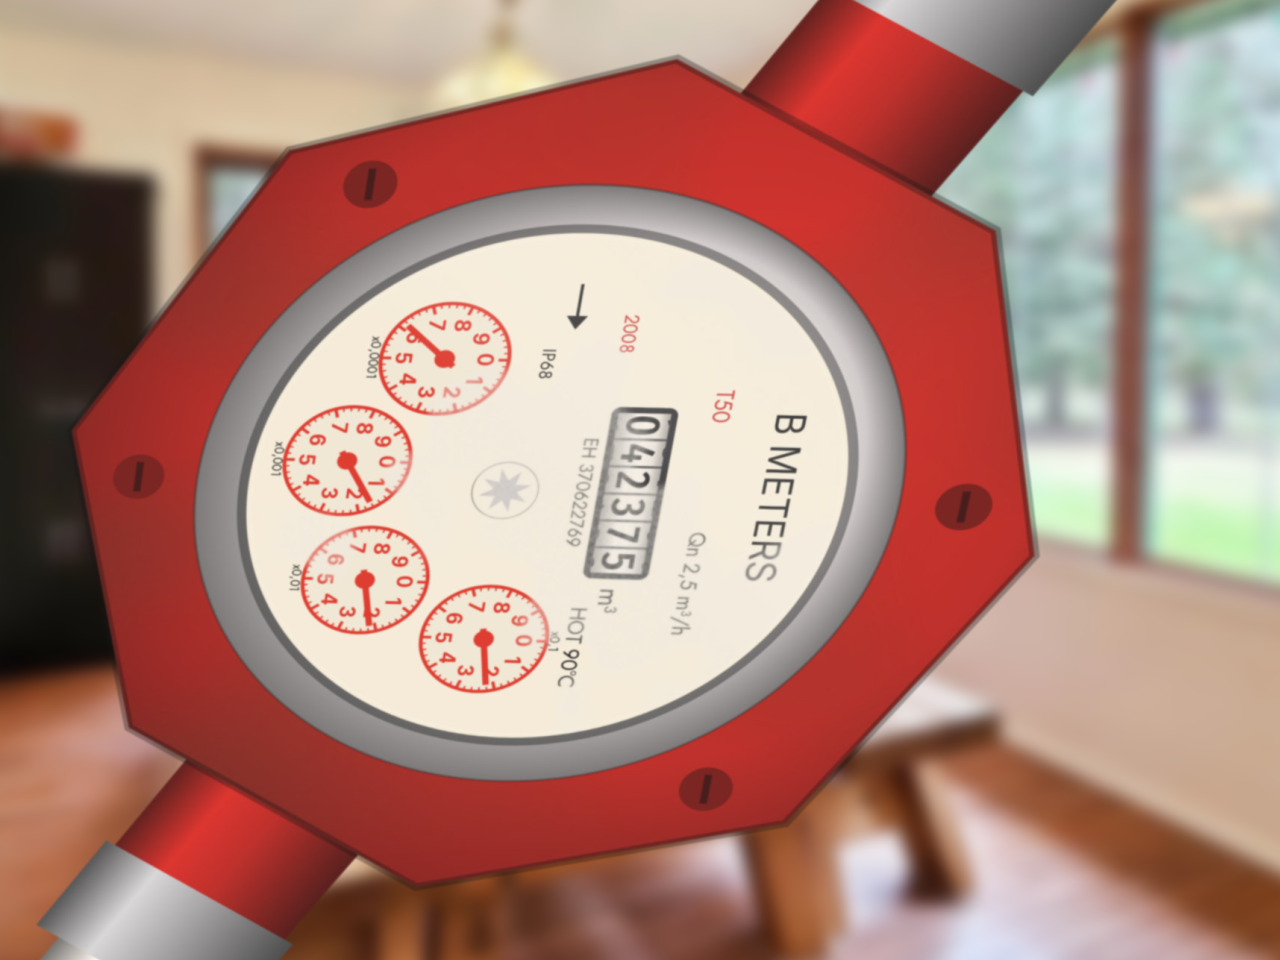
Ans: 42375.2216 m³
